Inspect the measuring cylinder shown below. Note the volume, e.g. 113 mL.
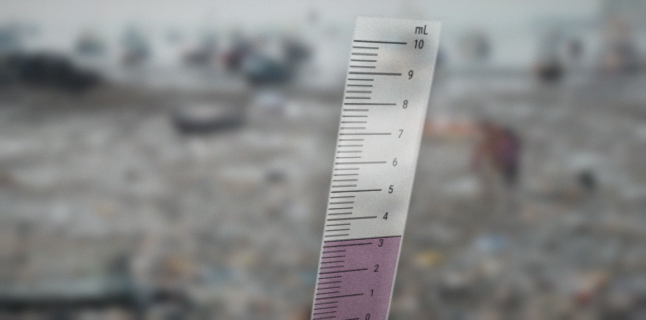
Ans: 3.2 mL
